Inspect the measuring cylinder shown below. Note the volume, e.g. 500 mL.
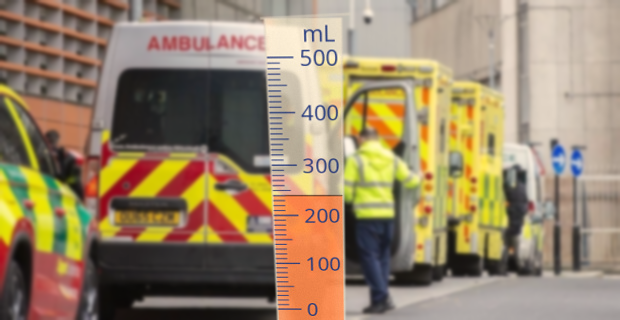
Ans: 240 mL
